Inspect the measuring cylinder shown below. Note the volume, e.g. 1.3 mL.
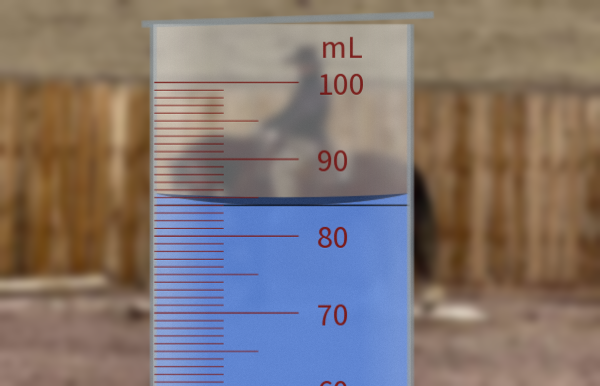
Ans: 84 mL
